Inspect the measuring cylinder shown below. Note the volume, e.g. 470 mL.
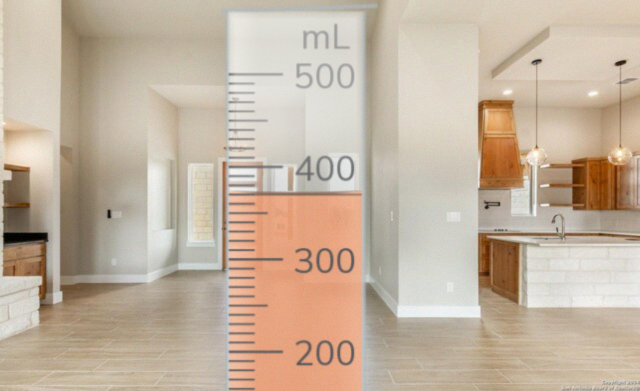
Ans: 370 mL
